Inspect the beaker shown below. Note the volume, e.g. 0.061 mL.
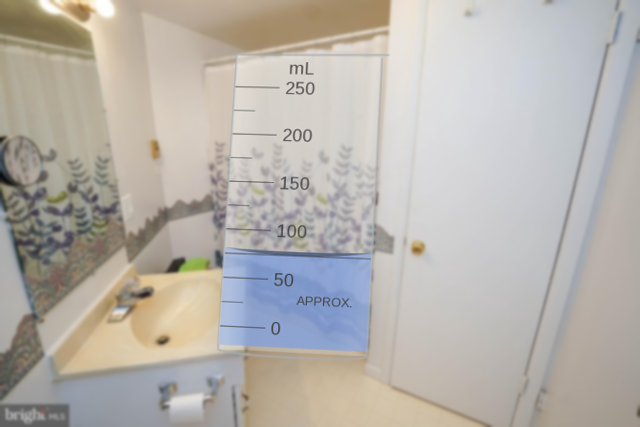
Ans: 75 mL
